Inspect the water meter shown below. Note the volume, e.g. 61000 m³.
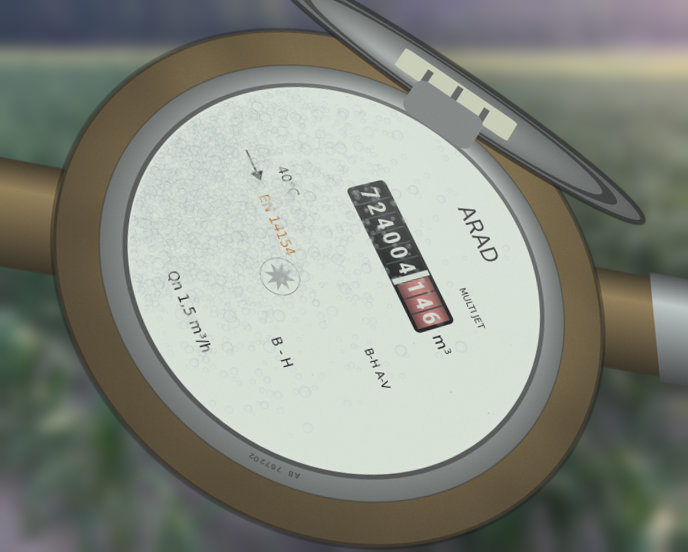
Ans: 724004.146 m³
